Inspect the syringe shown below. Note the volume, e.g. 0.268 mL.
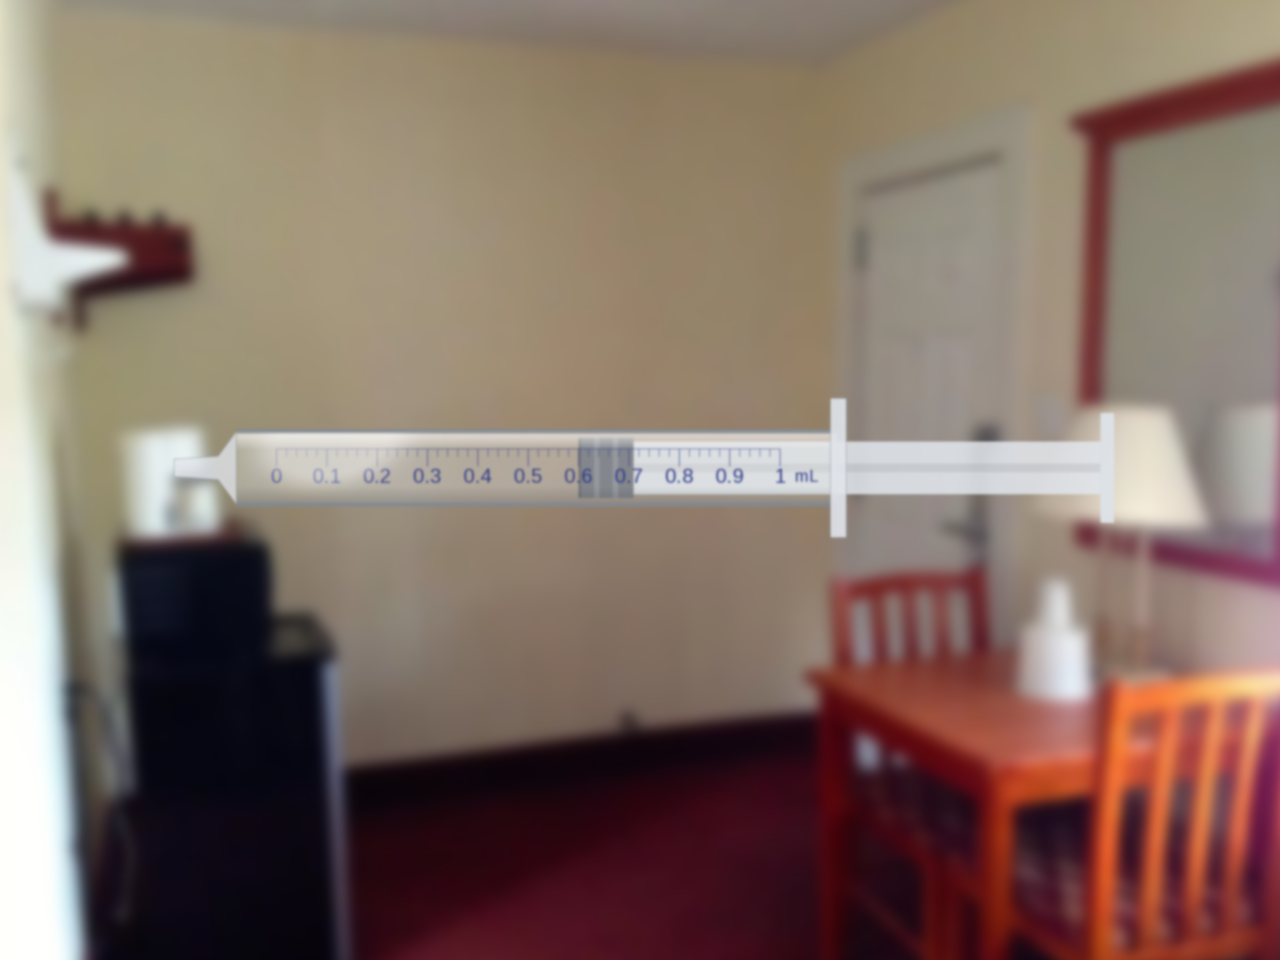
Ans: 0.6 mL
